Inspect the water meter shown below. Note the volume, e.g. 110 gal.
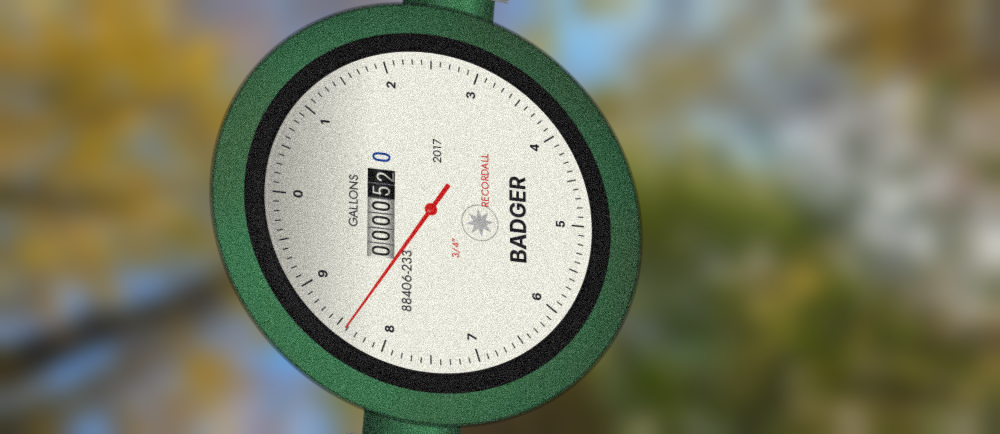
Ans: 518.4 gal
